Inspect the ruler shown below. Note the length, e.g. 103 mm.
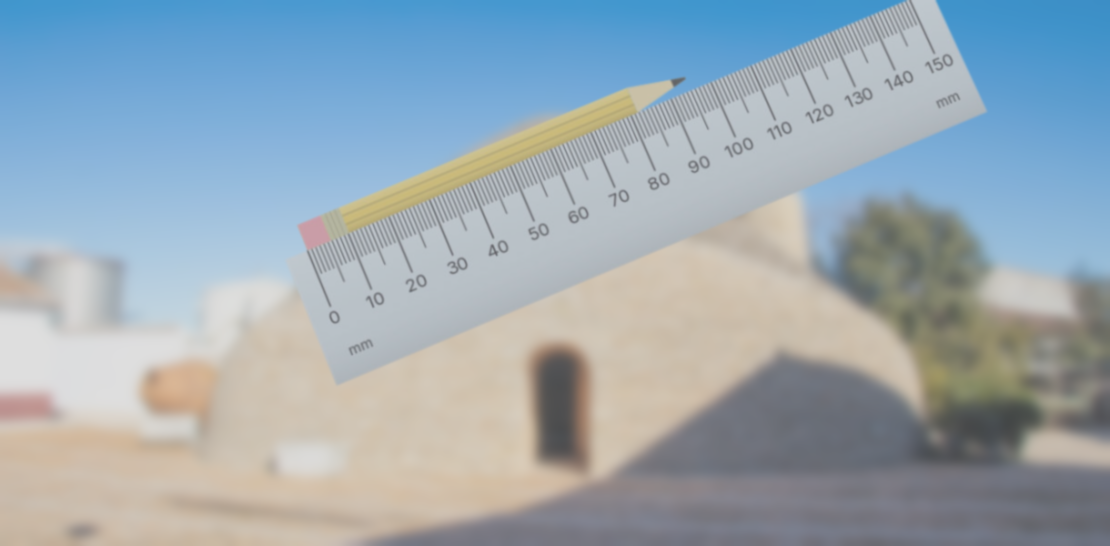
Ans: 95 mm
